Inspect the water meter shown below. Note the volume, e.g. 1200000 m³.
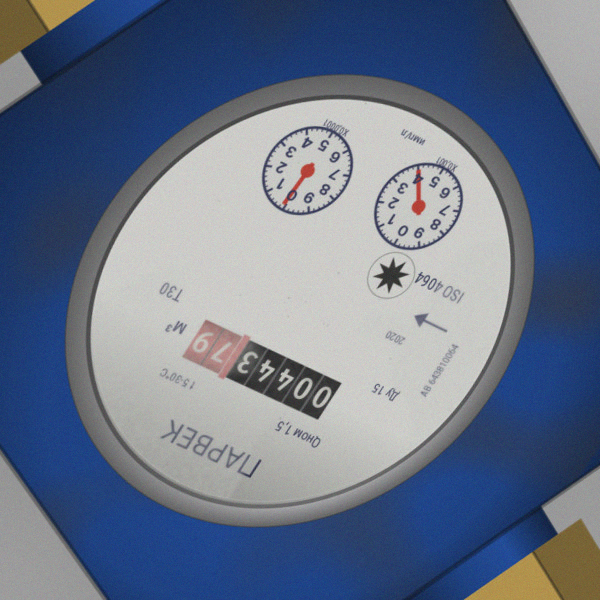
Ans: 443.7940 m³
